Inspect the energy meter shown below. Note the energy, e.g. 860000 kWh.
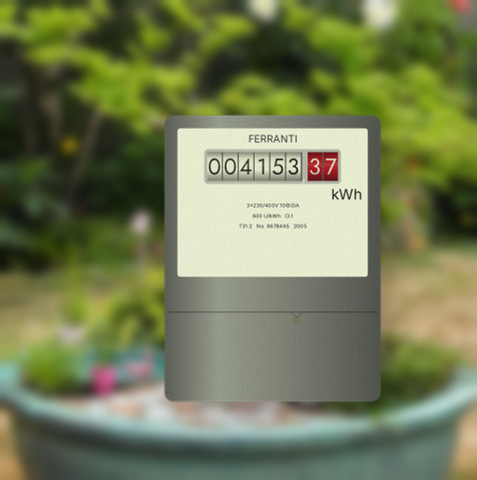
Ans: 4153.37 kWh
